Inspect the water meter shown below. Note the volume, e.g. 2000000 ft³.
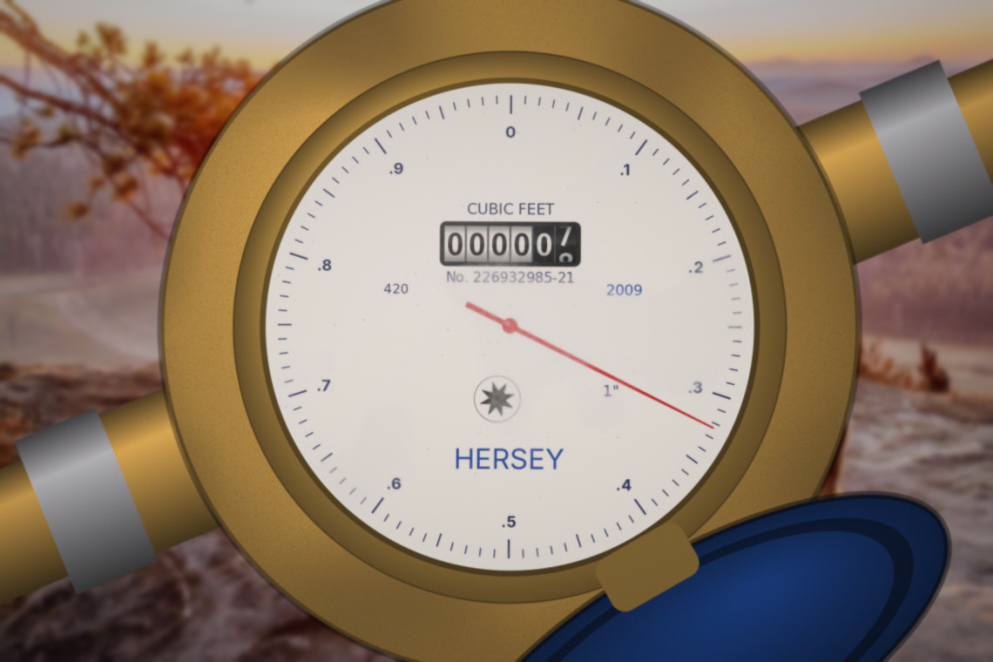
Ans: 7.32 ft³
